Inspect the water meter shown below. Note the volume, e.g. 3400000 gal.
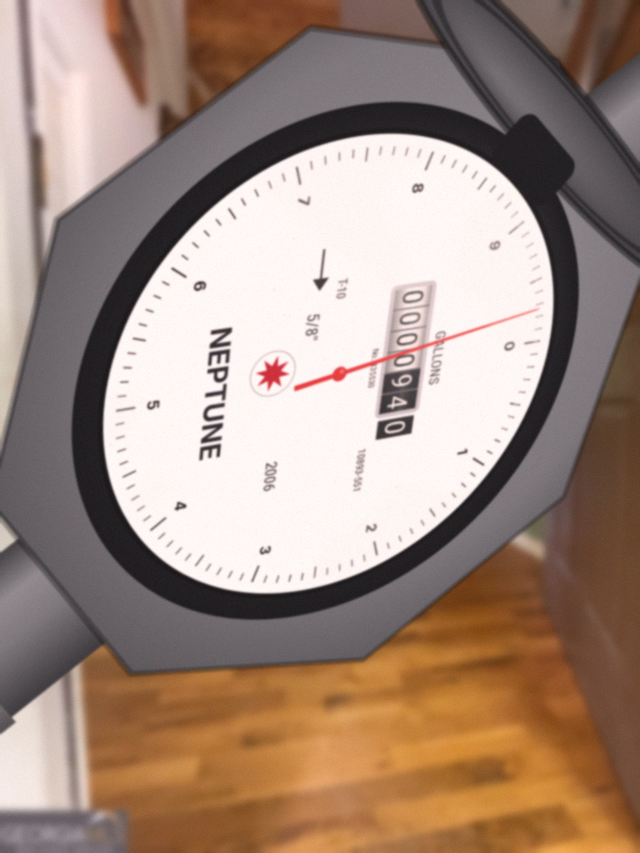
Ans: 939.7 gal
